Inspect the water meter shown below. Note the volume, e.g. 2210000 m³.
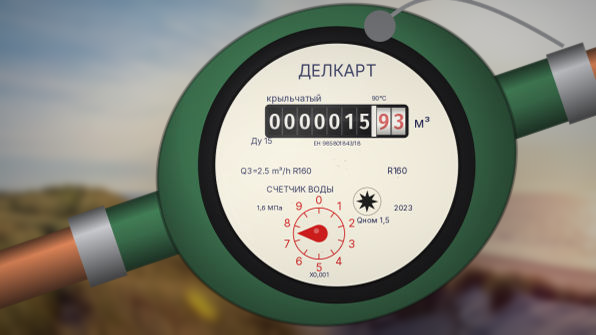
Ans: 15.937 m³
